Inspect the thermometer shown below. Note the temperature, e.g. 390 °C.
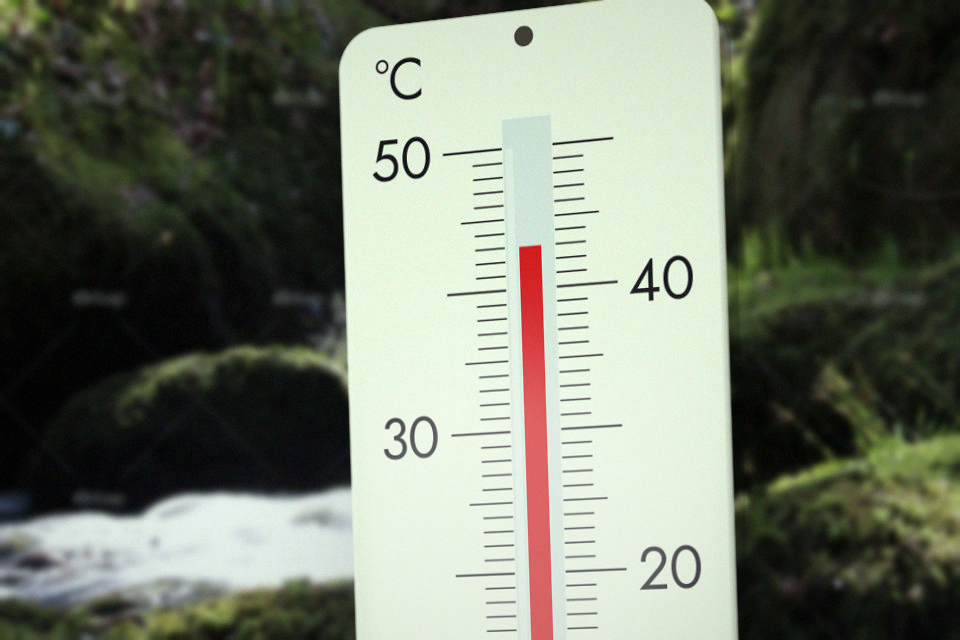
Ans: 43 °C
